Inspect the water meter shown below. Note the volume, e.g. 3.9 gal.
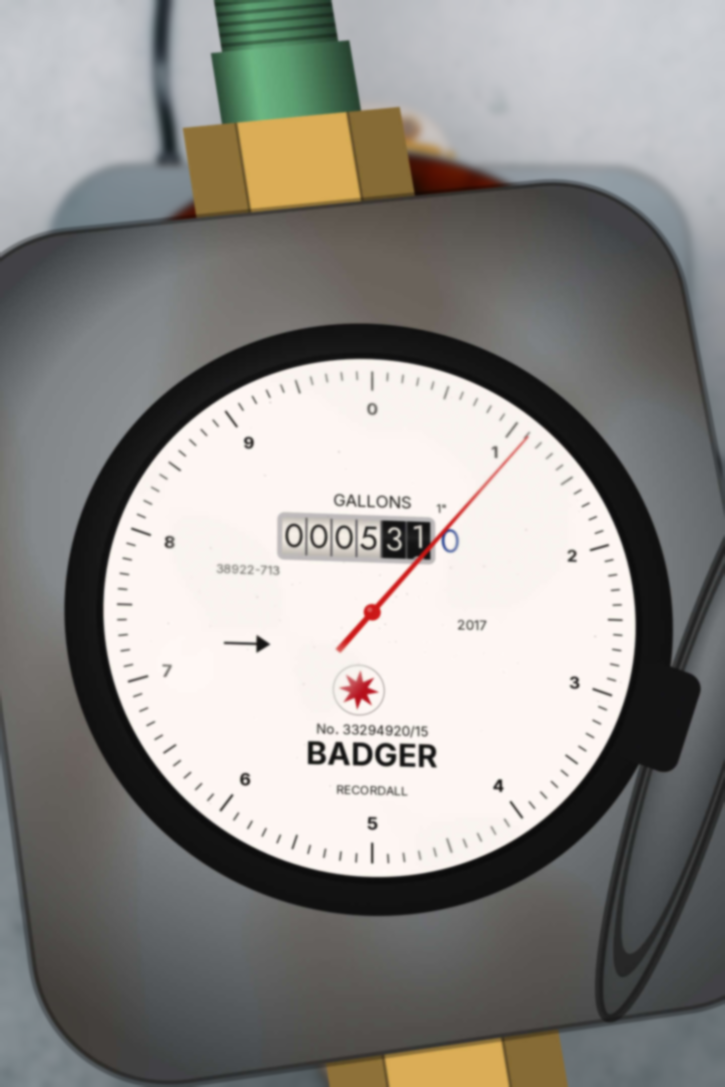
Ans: 5311.1 gal
